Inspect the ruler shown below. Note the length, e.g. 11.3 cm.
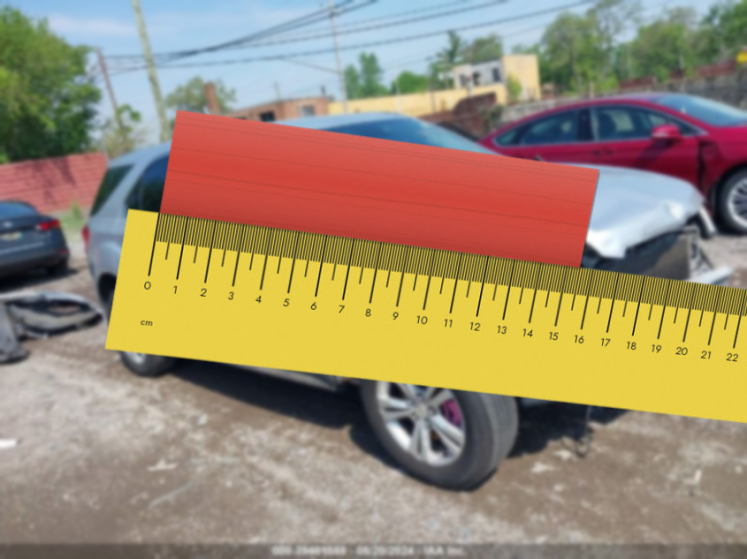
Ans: 15.5 cm
